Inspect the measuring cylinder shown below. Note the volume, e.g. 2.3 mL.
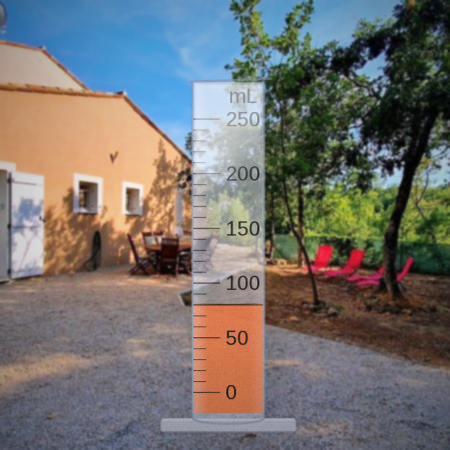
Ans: 80 mL
